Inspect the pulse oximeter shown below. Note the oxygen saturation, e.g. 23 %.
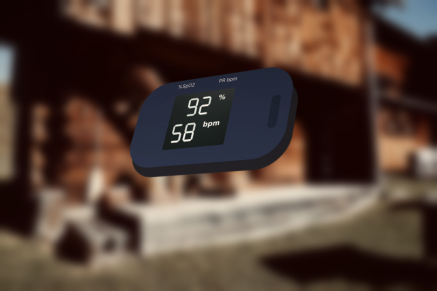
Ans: 92 %
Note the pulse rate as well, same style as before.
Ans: 58 bpm
